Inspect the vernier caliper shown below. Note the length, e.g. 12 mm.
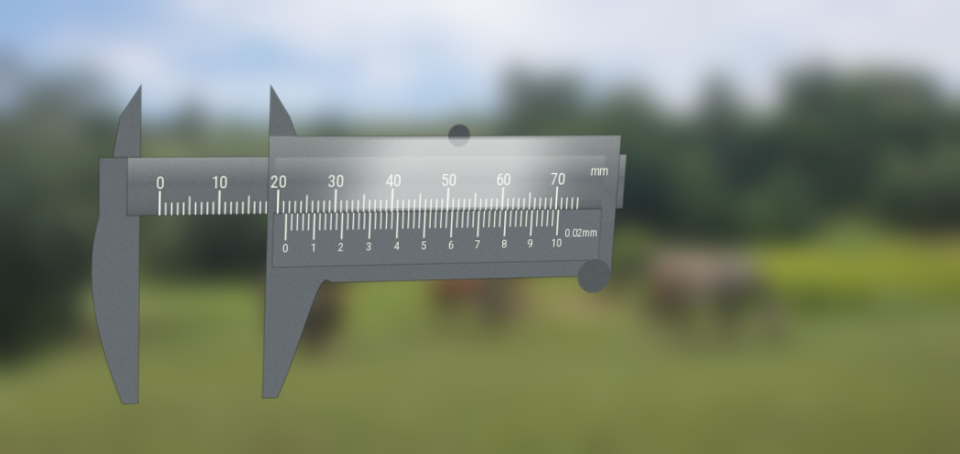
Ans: 21.5 mm
